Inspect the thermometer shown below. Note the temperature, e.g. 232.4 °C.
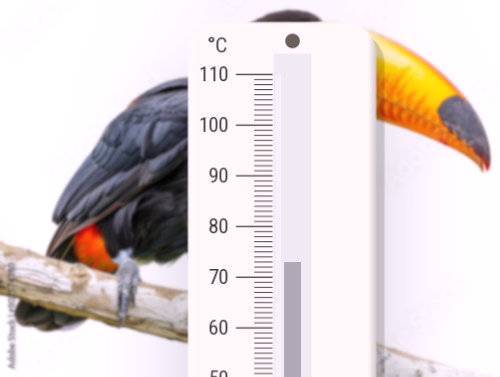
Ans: 73 °C
